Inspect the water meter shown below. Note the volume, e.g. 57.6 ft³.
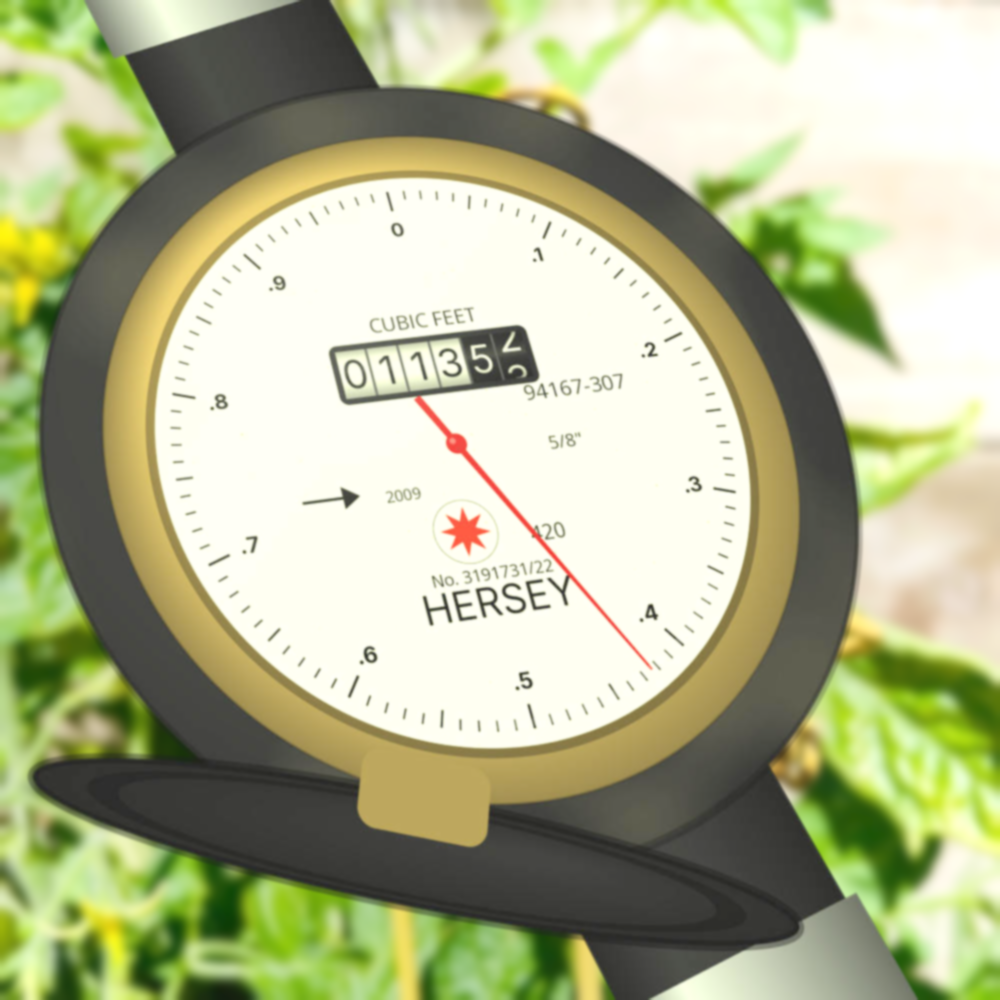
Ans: 11352.42 ft³
